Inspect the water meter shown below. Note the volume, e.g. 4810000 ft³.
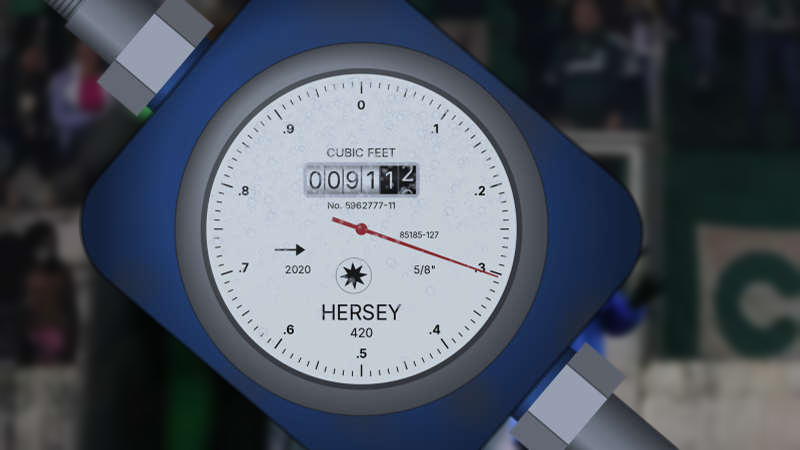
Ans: 9112.30 ft³
